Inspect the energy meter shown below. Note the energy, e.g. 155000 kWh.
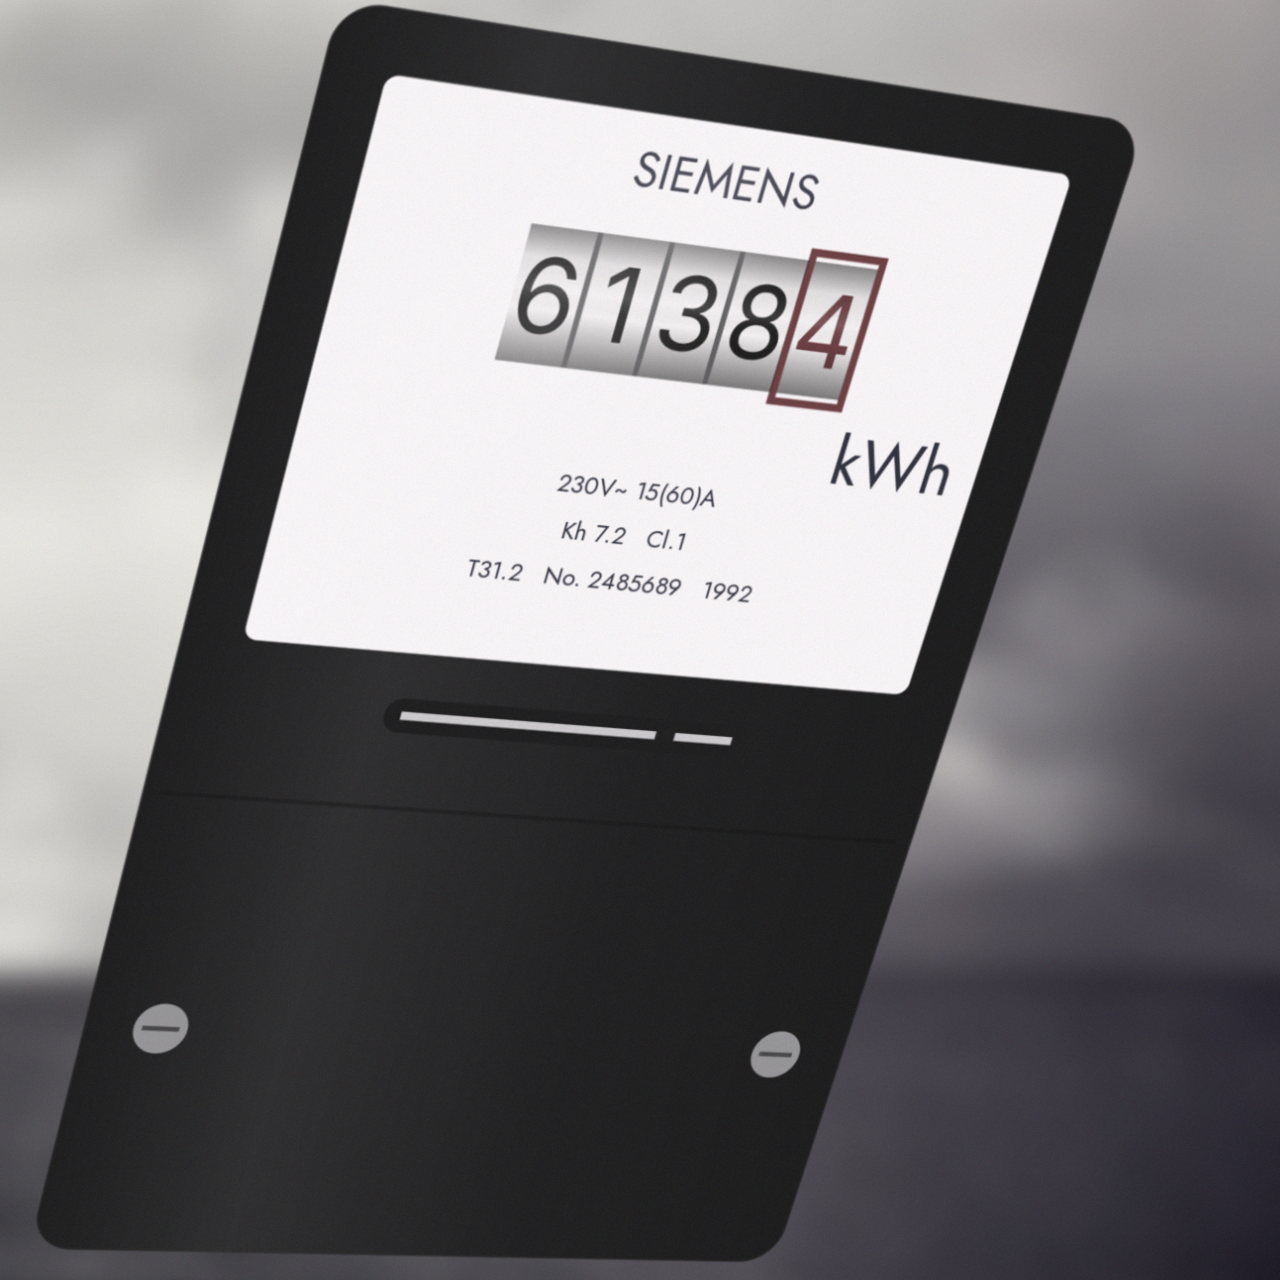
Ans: 6138.4 kWh
